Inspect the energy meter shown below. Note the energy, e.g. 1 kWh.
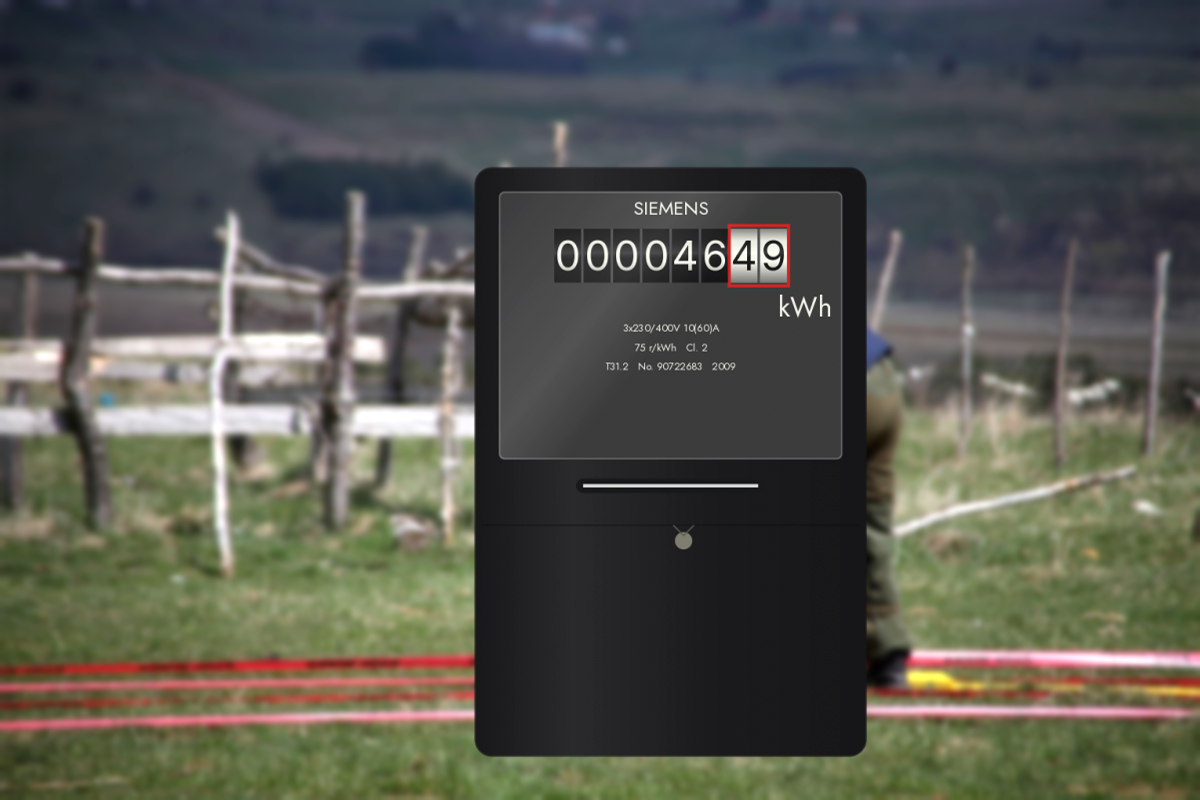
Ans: 46.49 kWh
